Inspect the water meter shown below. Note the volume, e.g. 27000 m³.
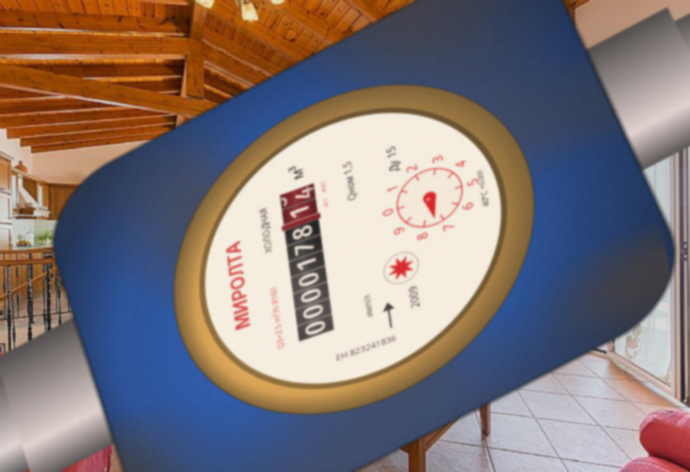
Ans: 178.137 m³
